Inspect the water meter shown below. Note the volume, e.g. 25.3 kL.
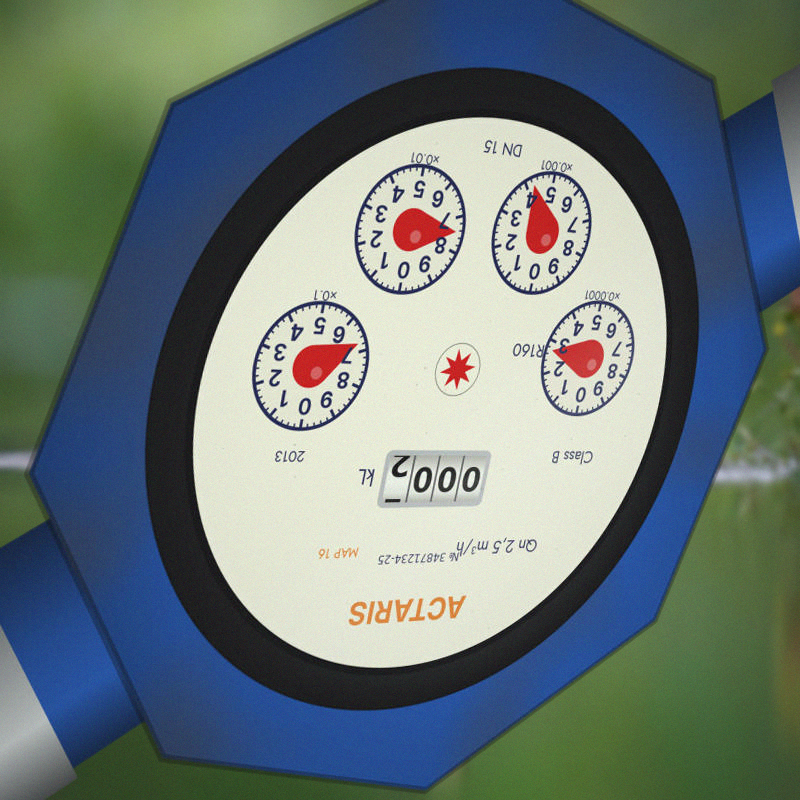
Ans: 1.6742 kL
